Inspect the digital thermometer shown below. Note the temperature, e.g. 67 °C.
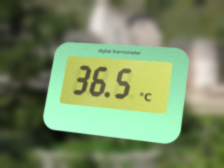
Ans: 36.5 °C
